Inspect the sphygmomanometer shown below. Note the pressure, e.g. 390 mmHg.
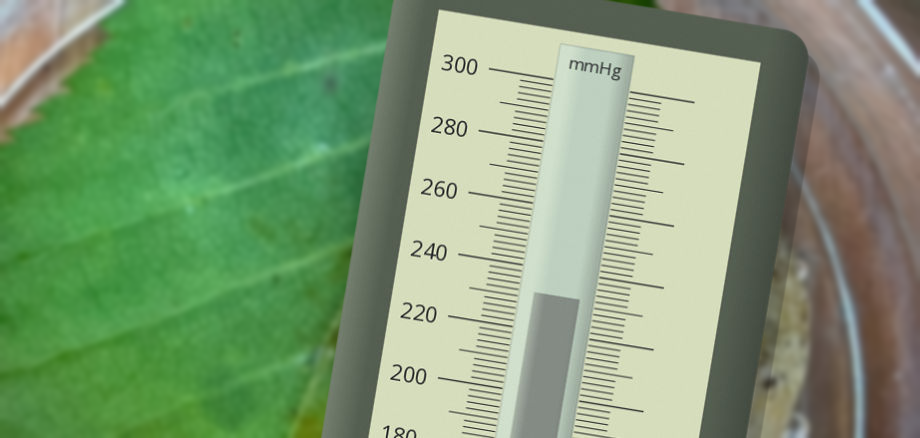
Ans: 232 mmHg
